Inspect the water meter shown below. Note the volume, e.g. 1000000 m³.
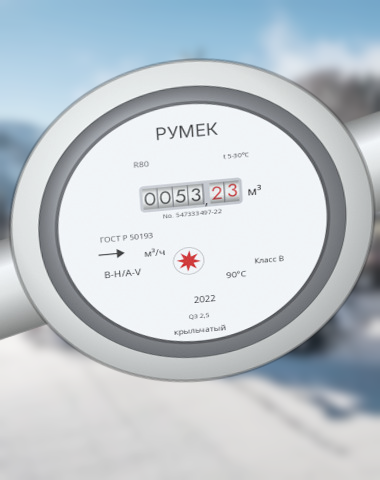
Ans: 53.23 m³
